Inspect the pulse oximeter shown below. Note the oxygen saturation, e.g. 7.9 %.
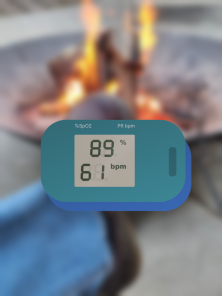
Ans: 89 %
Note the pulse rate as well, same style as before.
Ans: 61 bpm
